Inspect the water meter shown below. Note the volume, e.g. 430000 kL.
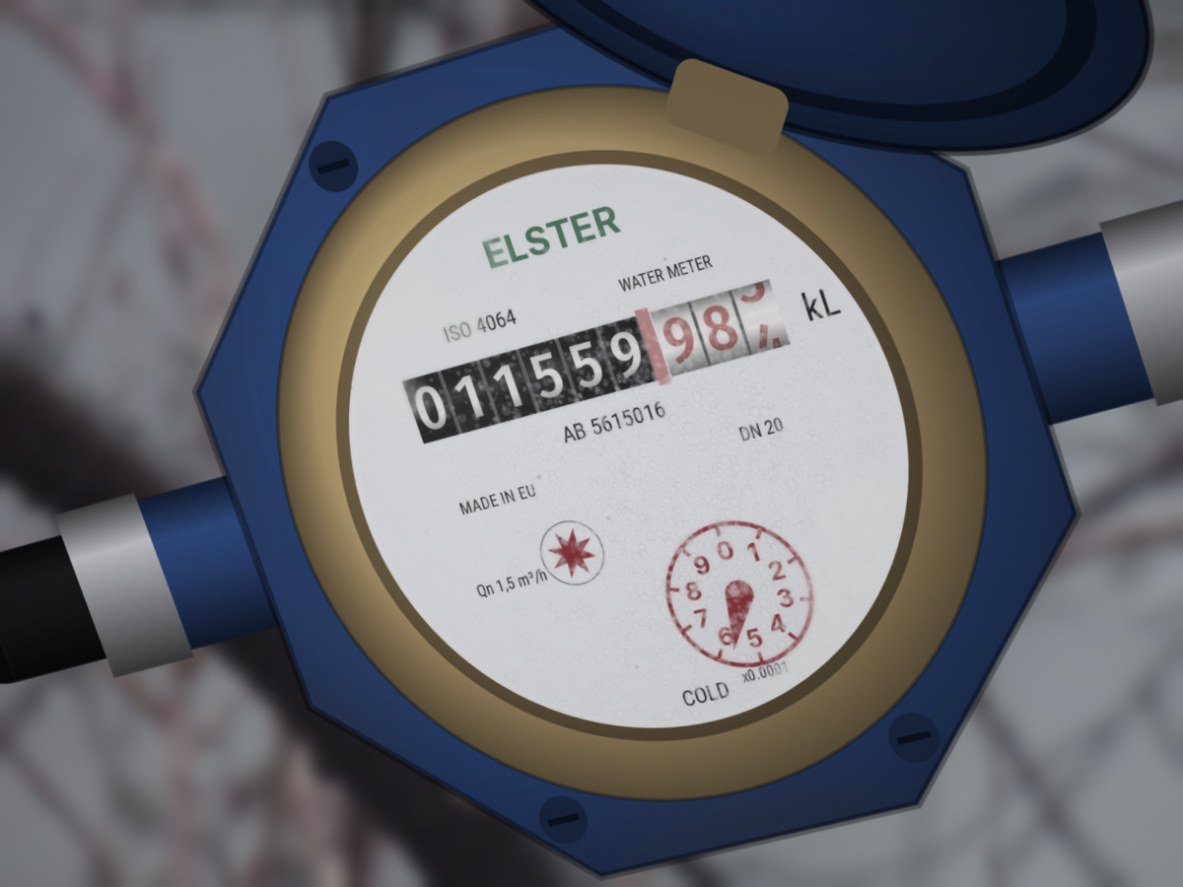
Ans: 11559.9835 kL
